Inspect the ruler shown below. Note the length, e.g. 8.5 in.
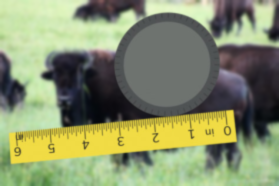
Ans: 3 in
